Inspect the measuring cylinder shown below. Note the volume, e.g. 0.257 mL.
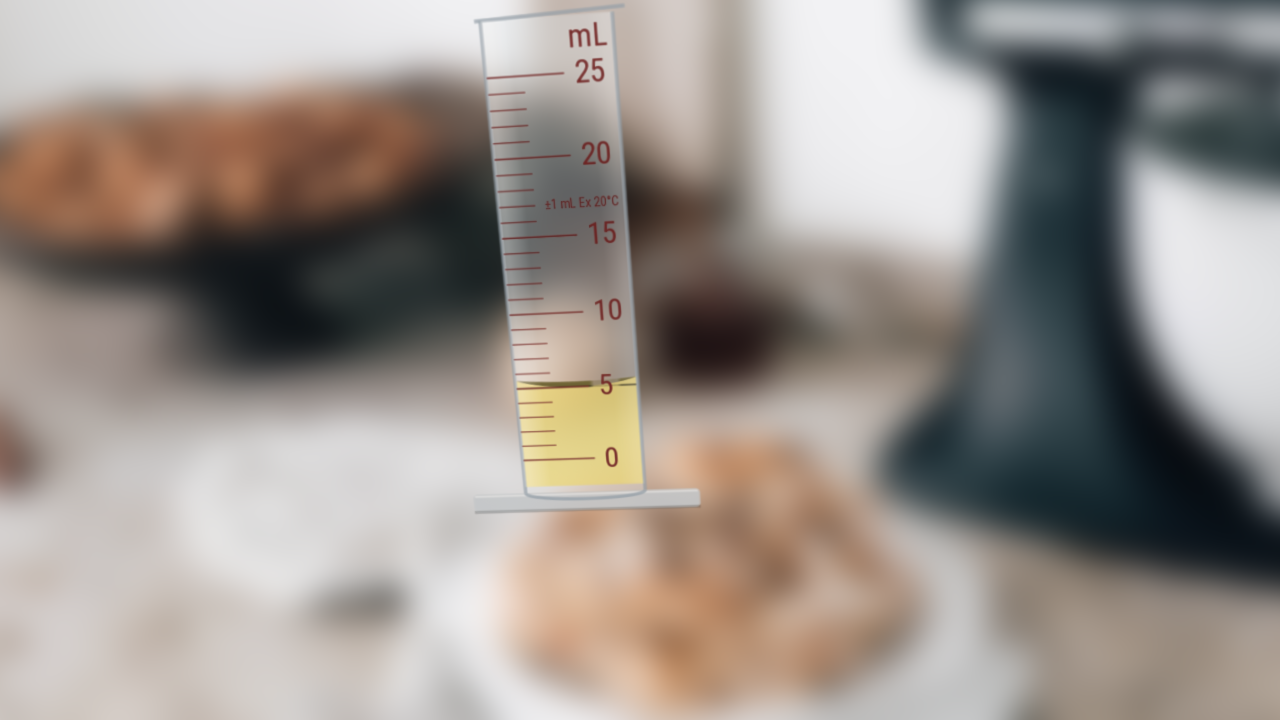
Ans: 5 mL
